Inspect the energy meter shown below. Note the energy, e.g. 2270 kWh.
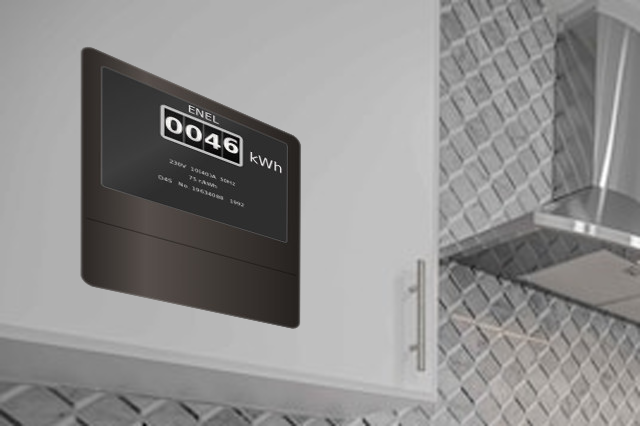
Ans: 46 kWh
